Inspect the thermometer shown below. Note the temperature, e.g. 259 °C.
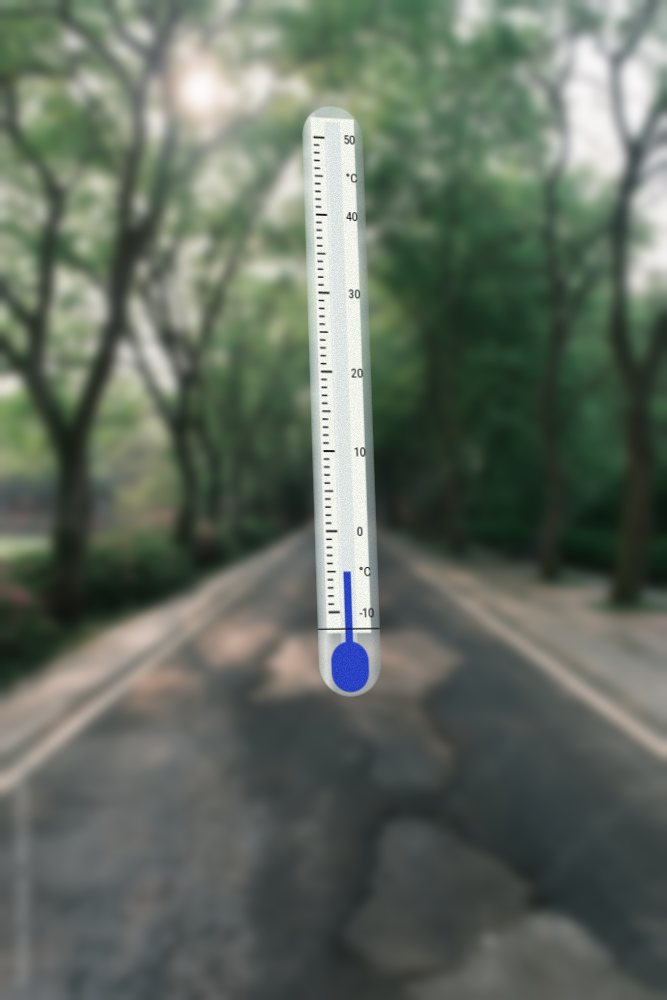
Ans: -5 °C
